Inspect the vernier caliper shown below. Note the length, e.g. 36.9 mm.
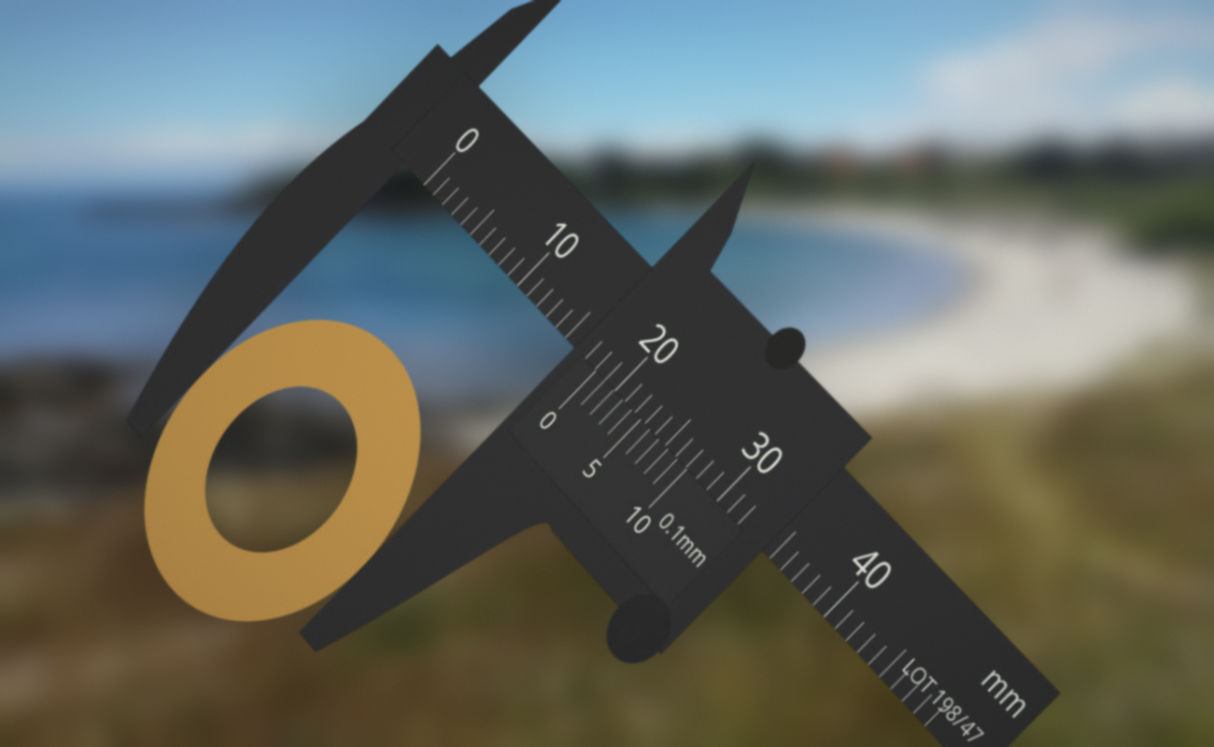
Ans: 18.1 mm
